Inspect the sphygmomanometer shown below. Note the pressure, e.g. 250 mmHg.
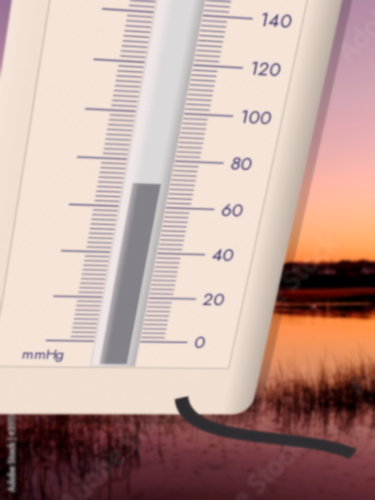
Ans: 70 mmHg
